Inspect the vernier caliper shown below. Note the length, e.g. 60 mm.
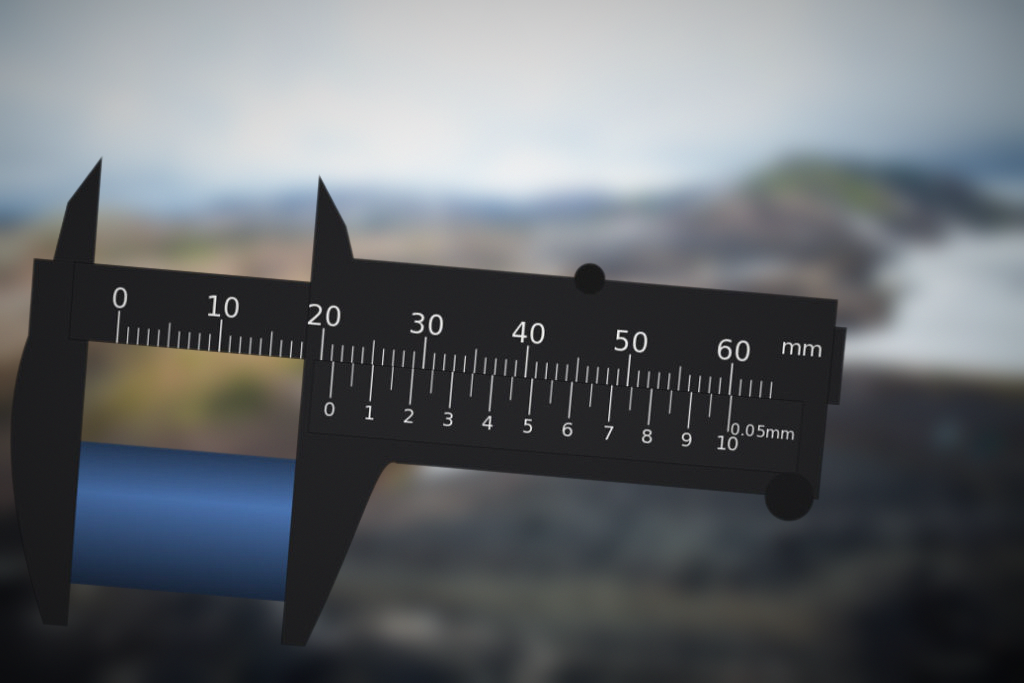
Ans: 21.2 mm
